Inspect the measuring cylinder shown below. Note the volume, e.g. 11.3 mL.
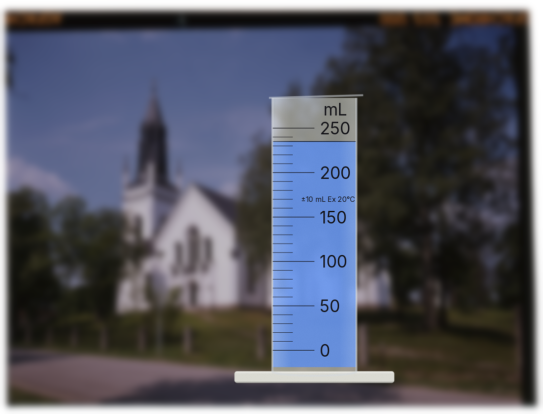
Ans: 235 mL
